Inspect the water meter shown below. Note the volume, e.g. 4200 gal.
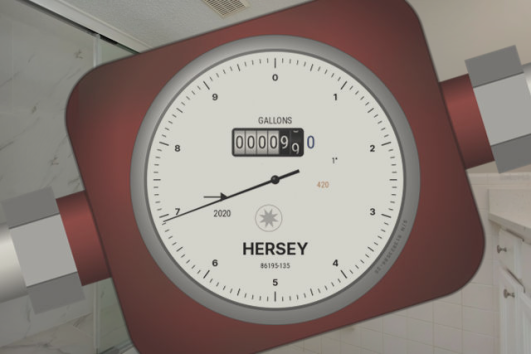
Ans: 986.9 gal
